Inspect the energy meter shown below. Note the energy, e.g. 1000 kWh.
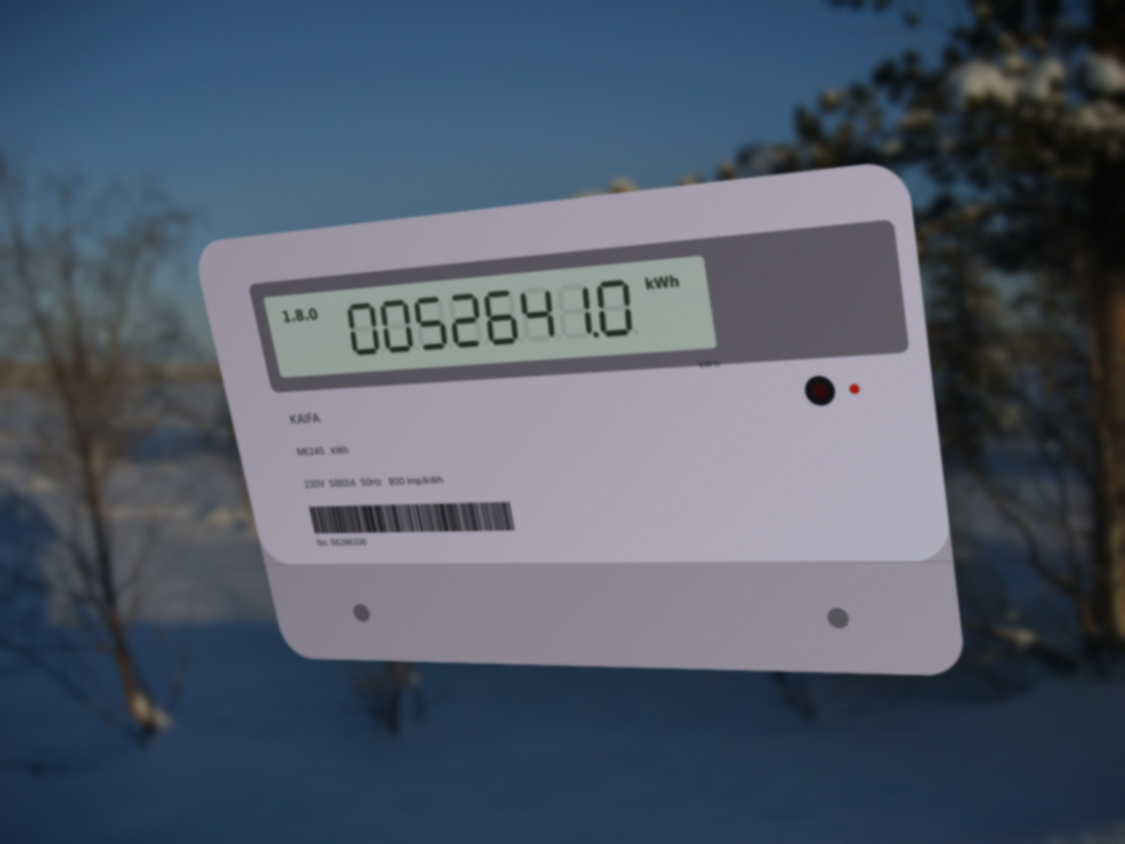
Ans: 52641.0 kWh
